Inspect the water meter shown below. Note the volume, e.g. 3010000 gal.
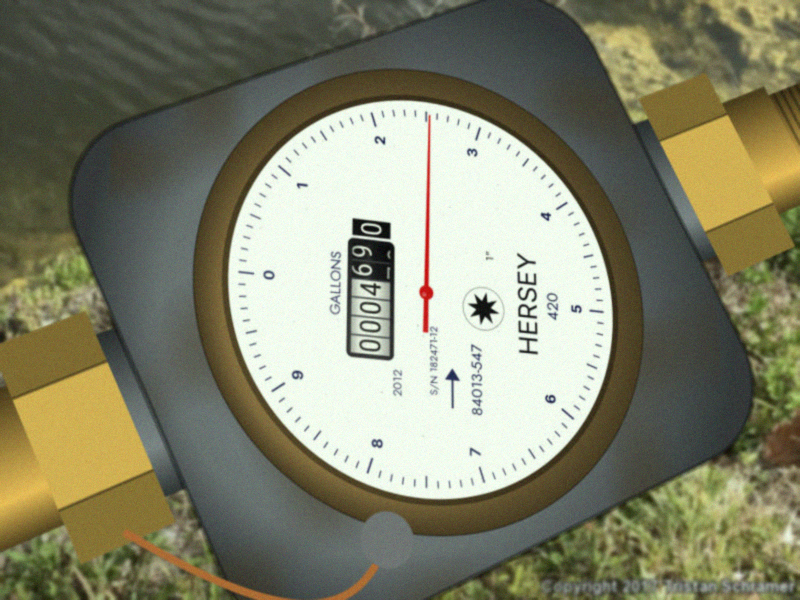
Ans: 4692.5 gal
